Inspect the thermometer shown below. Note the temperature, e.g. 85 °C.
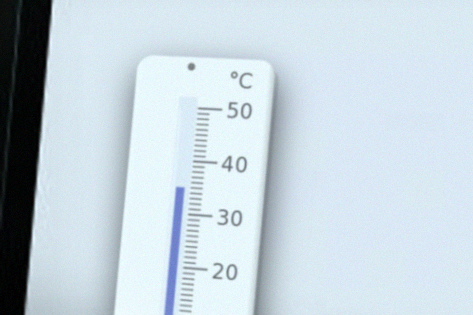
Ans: 35 °C
